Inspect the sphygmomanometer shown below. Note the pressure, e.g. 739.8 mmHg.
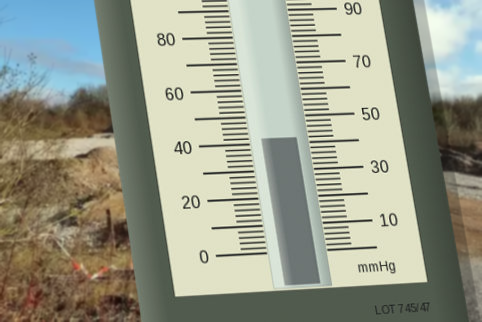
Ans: 42 mmHg
